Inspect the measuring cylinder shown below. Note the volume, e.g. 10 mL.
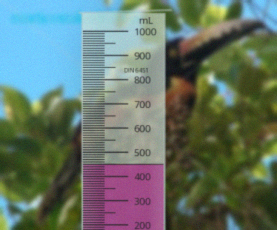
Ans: 450 mL
